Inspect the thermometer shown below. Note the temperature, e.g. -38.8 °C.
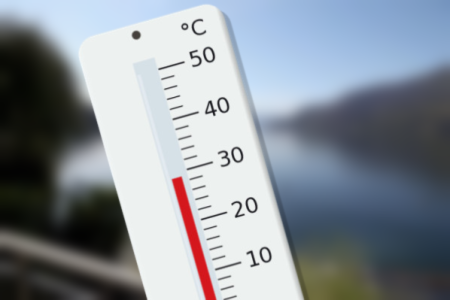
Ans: 29 °C
